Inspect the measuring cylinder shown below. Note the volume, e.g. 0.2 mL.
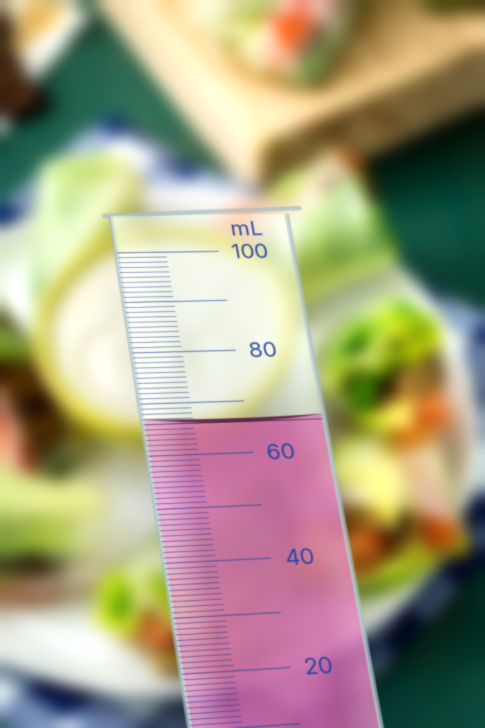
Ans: 66 mL
